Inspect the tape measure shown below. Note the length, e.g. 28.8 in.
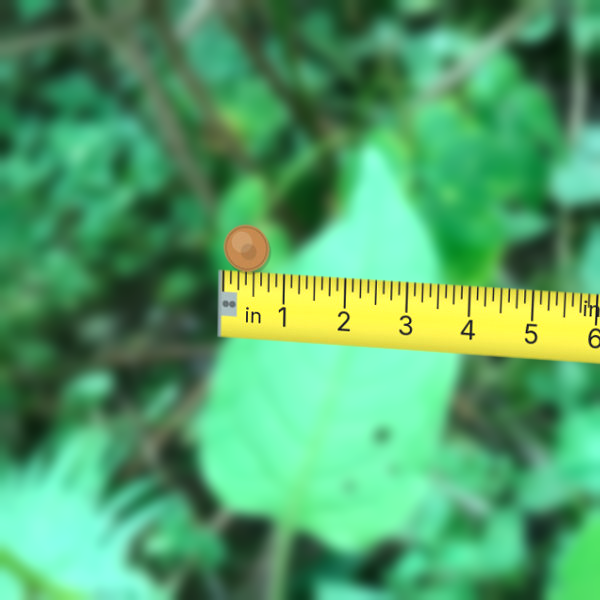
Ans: 0.75 in
